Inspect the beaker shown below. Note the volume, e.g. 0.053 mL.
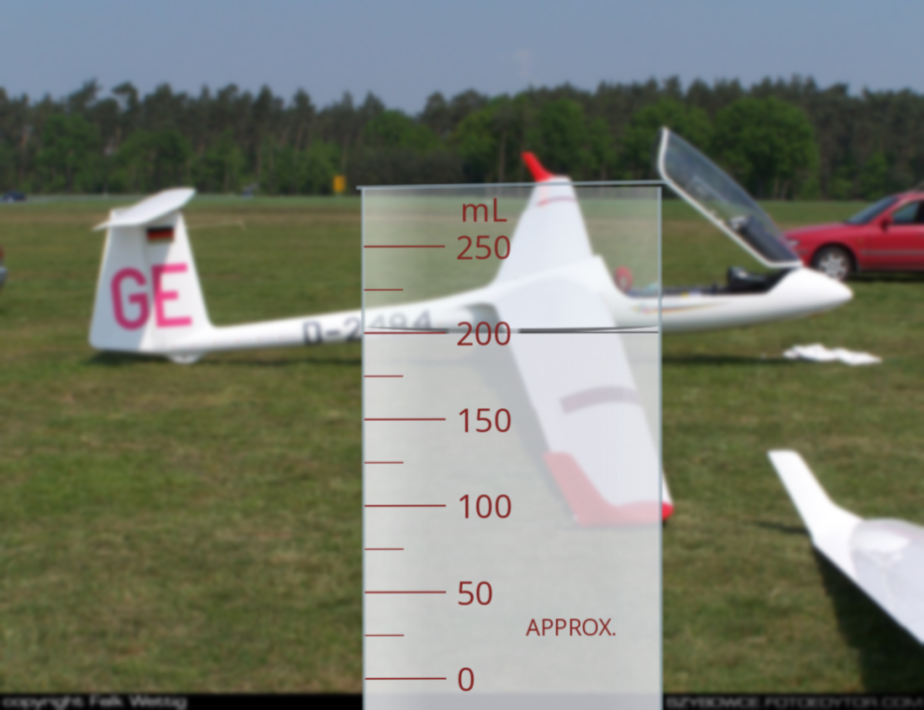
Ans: 200 mL
